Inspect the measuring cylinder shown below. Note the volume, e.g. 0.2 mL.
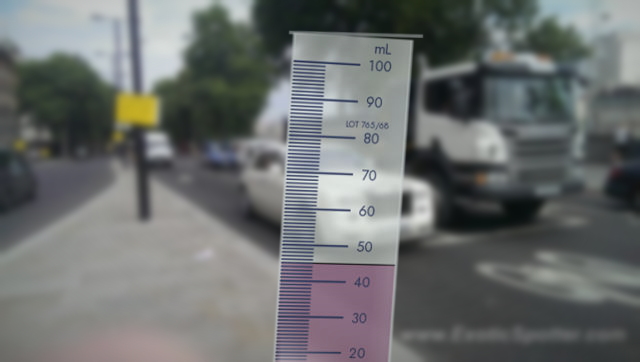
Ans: 45 mL
